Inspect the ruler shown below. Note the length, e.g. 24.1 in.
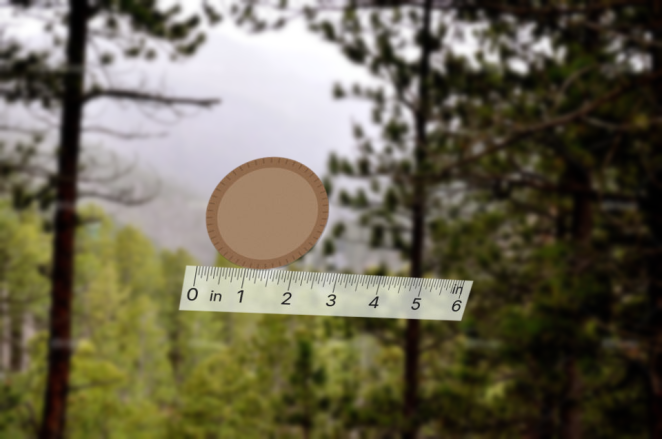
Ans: 2.5 in
